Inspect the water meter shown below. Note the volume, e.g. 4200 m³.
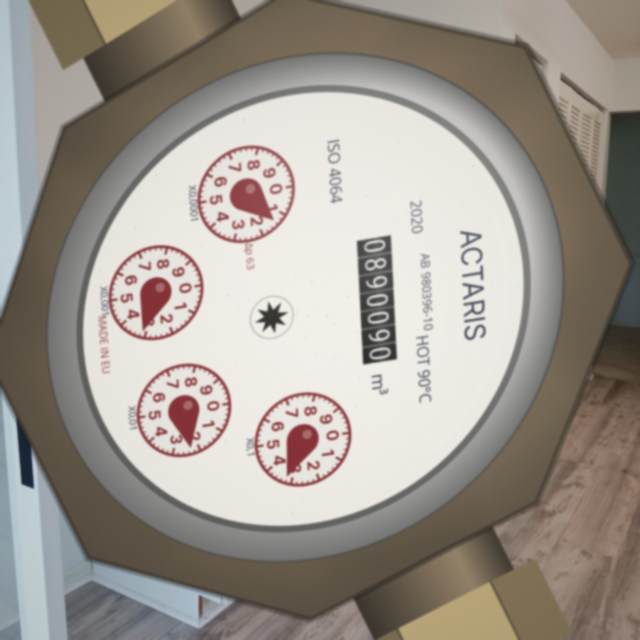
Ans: 890090.3231 m³
